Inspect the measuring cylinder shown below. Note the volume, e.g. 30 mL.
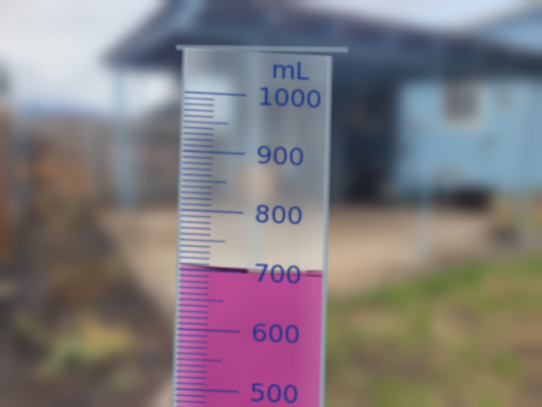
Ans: 700 mL
